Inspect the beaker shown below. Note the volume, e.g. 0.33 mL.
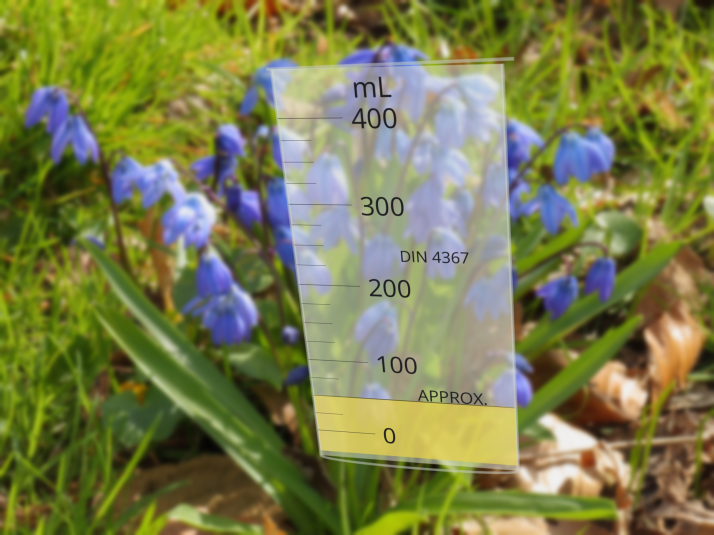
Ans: 50 mL
